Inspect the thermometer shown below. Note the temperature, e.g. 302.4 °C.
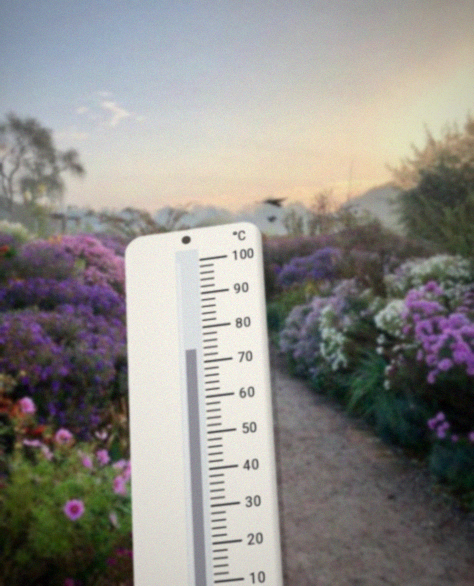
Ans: 74 °C
